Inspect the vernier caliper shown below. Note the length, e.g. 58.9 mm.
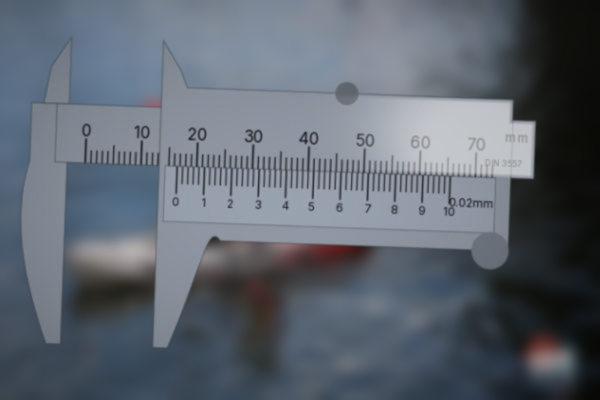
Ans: 16.5 mm
